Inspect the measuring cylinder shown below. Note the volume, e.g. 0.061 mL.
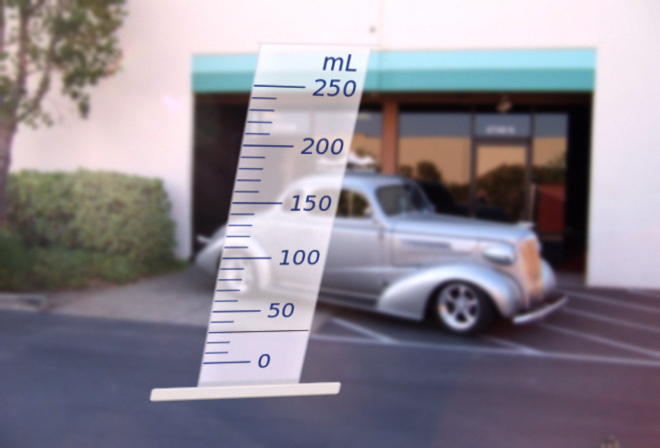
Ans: 30 mL
